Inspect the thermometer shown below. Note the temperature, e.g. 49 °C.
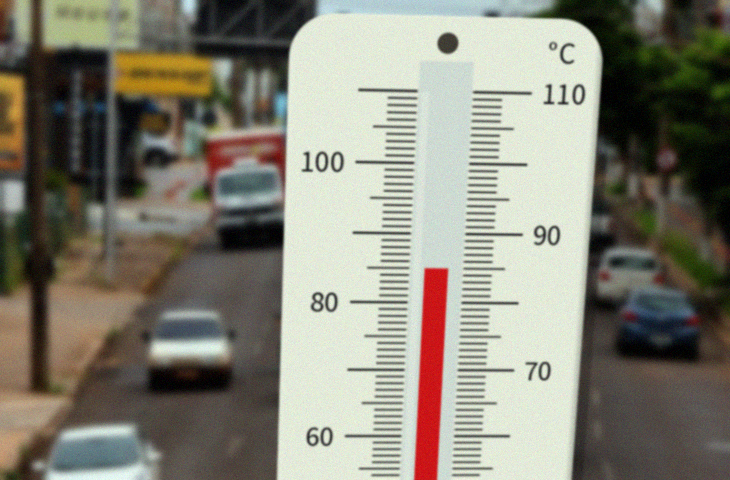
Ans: 85 °C
